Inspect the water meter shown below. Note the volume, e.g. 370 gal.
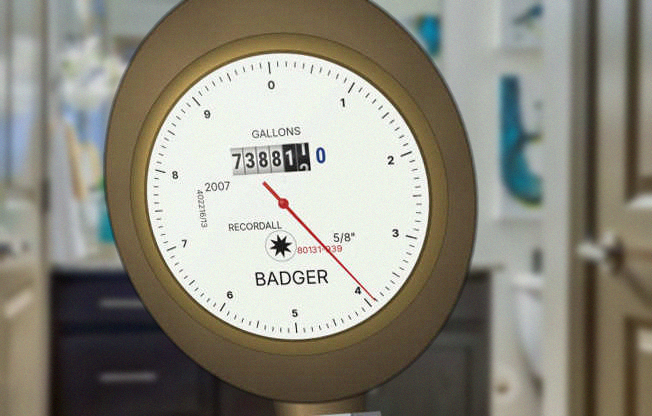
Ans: 7388113.9 gal
